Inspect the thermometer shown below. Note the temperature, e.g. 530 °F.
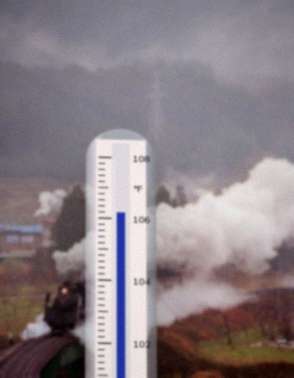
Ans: 106.2 °F
